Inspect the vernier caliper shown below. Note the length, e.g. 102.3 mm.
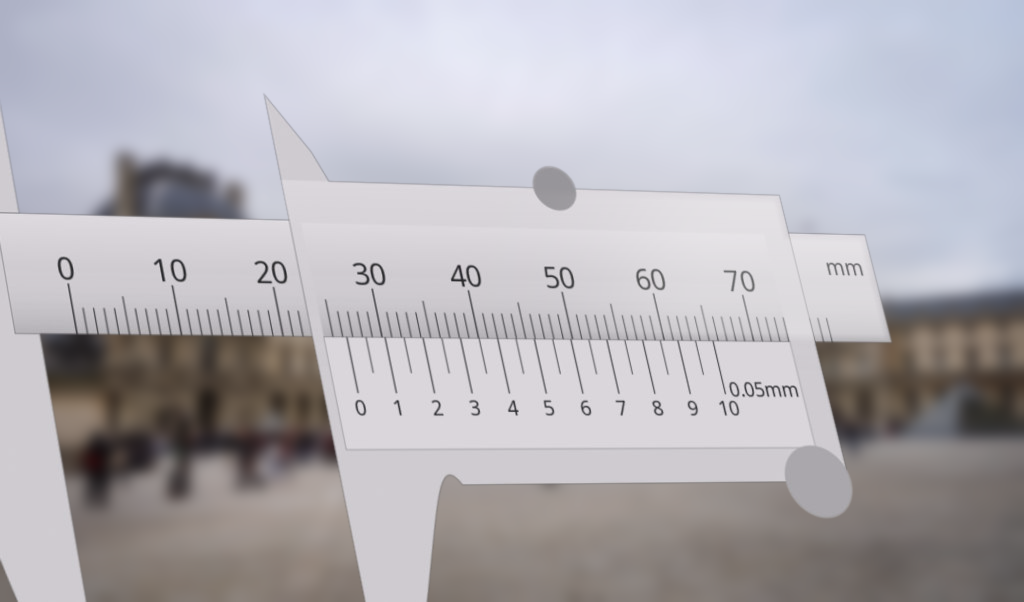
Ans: 26.4 mm
